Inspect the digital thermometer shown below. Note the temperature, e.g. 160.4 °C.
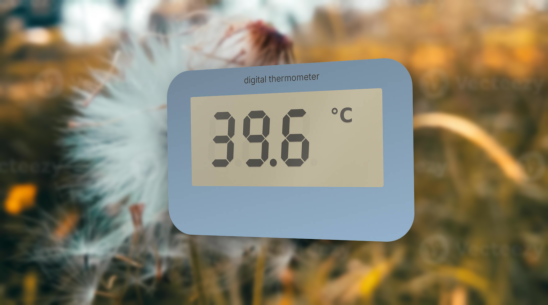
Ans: 39.6 °C
